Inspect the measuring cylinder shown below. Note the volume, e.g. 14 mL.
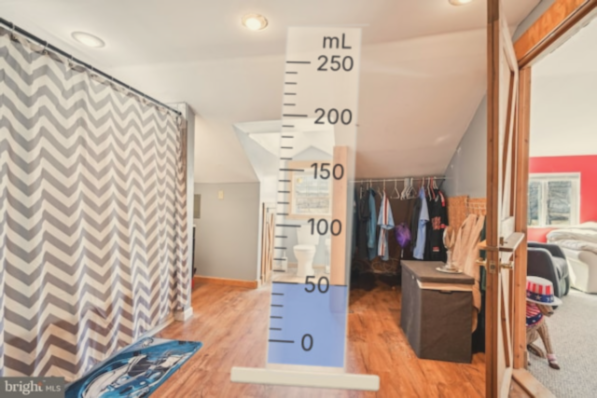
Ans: 50 mL
